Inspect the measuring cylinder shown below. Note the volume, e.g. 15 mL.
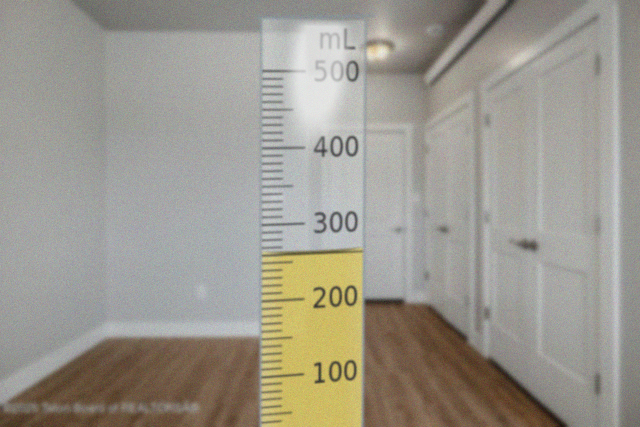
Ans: 260 mL
